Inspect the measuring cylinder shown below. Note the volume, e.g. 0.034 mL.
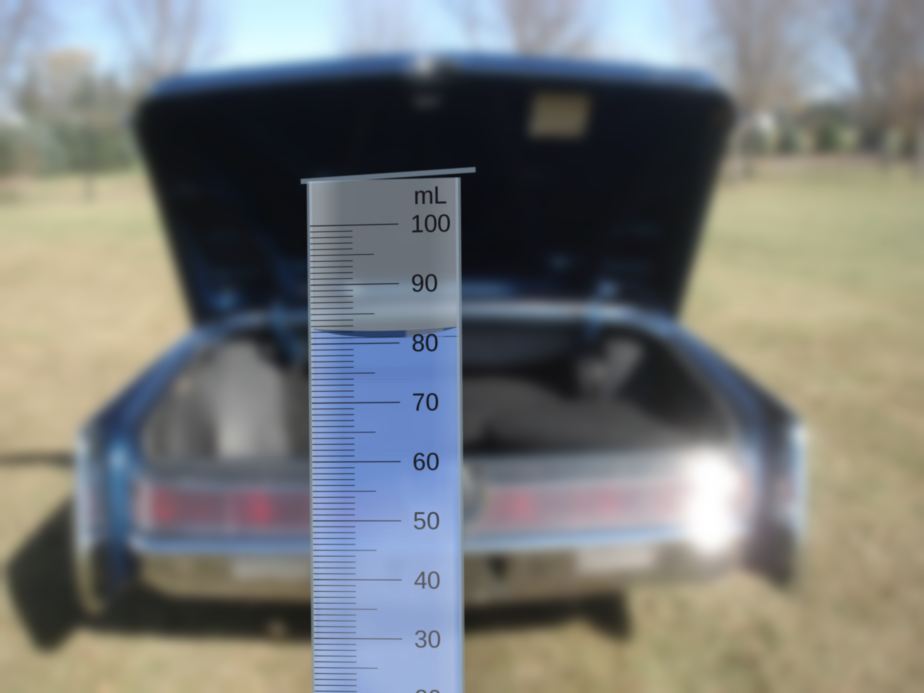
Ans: 81 mL
